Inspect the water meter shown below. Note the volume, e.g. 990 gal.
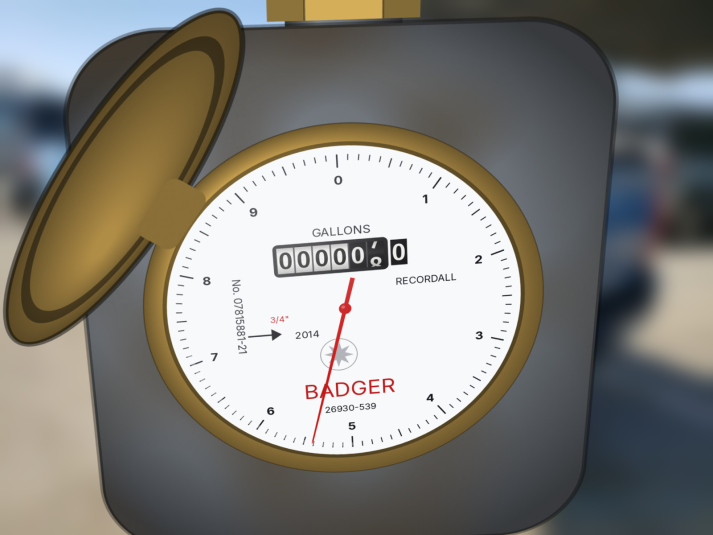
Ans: 75.4 gal
